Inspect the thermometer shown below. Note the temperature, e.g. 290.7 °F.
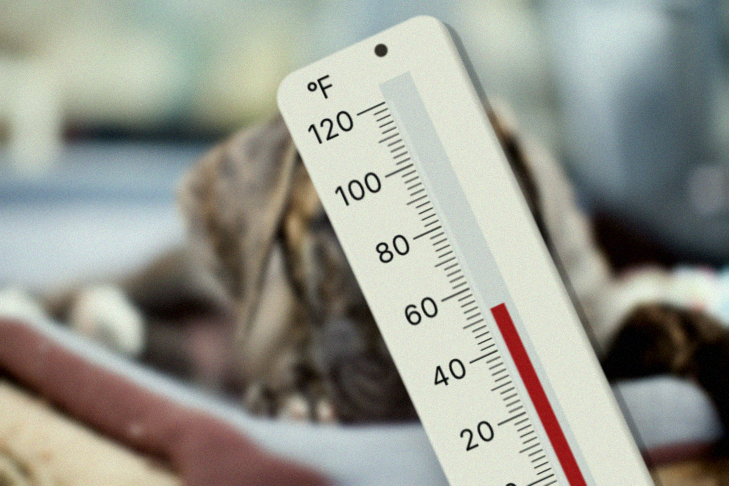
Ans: 52 °F
